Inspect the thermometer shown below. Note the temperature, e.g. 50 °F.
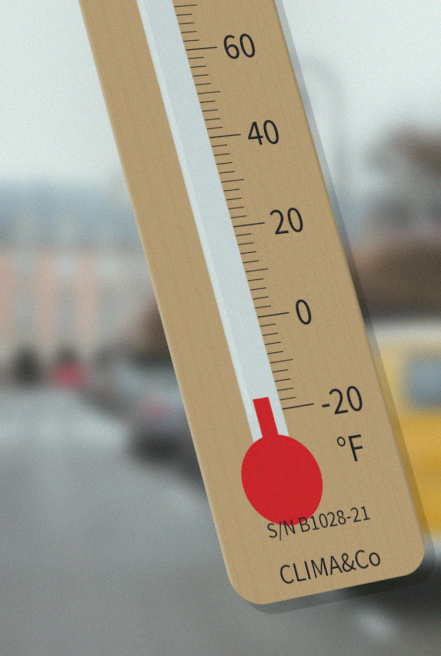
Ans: -17 °F
